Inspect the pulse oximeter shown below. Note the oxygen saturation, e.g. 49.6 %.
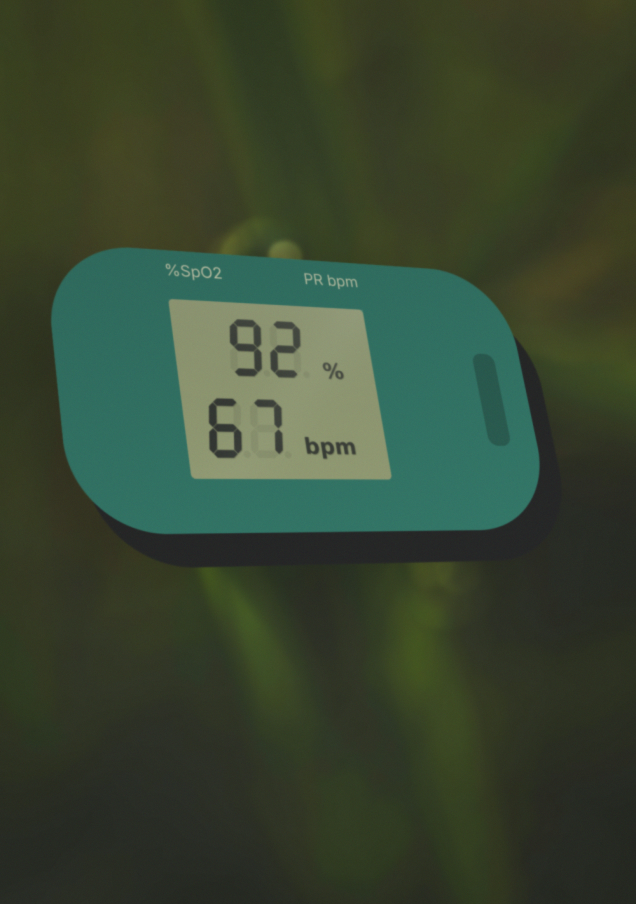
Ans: 92 %
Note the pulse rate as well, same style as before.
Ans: 67 bpm
